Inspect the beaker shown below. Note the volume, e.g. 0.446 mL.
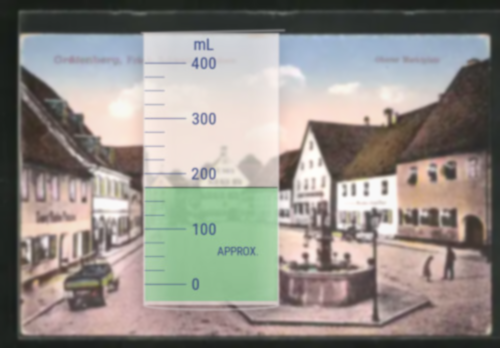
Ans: 175 mL
